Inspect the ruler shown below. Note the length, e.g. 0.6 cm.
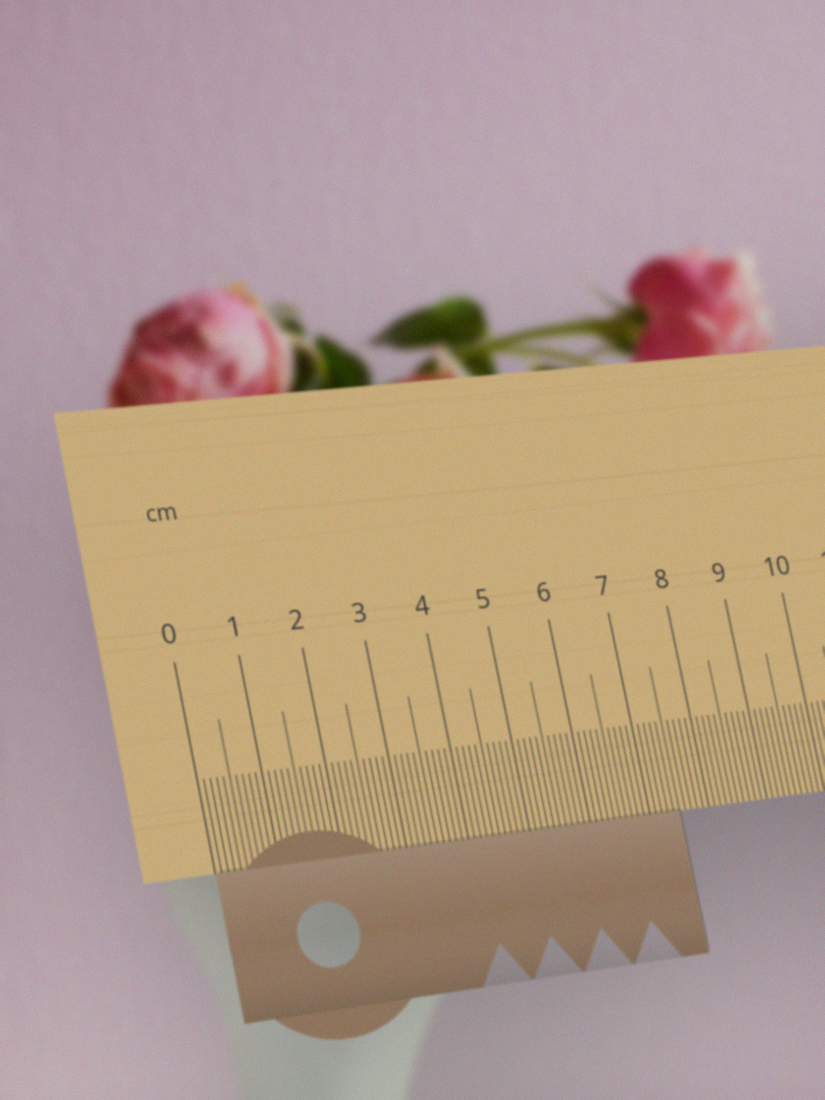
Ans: 7.5 cm
